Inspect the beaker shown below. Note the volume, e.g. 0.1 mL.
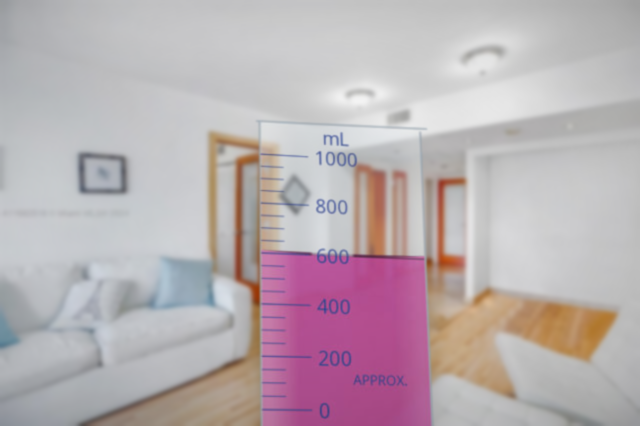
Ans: 600 mL
